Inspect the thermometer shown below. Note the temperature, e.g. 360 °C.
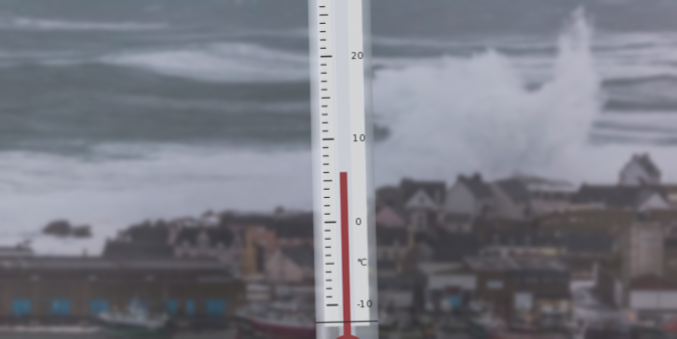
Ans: 6 °C
